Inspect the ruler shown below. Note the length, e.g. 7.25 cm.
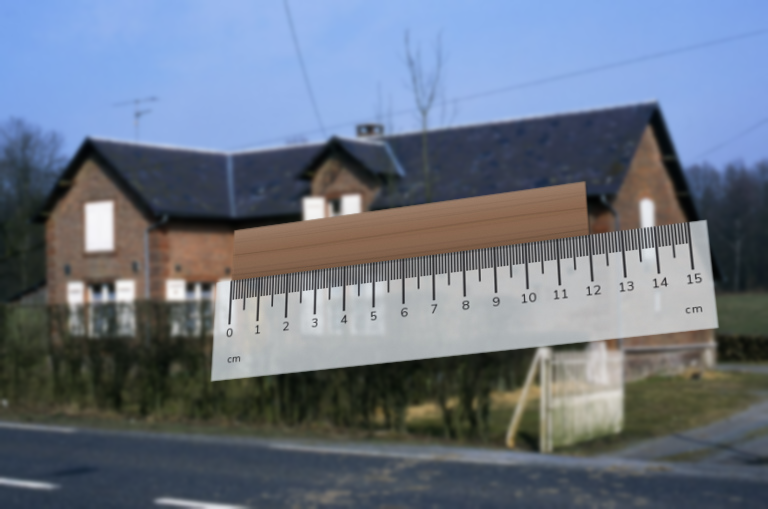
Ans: 12 cm
